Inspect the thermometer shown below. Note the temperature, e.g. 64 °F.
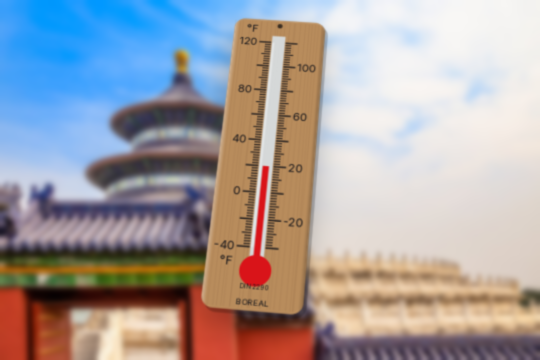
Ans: 20 °F
